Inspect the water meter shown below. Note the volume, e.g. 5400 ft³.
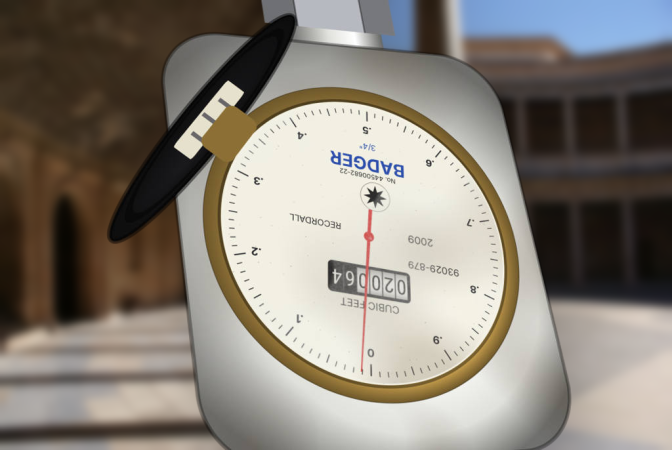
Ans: 20064.01 ft³
